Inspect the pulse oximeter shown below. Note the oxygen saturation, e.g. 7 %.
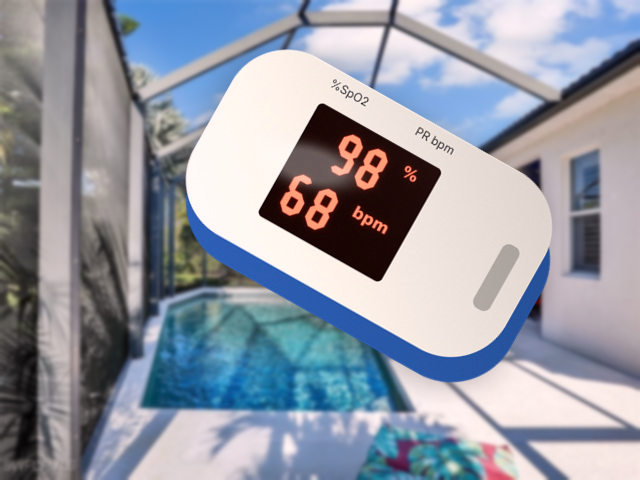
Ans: 98 %
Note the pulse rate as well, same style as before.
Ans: 68 bpm
